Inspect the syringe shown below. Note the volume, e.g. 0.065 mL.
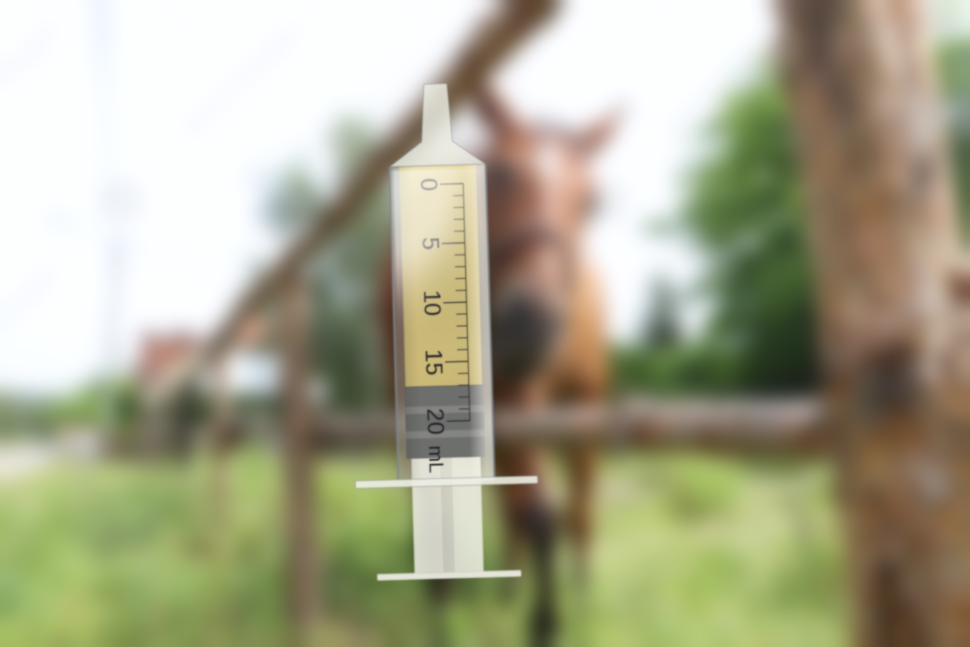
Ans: 17 mL
